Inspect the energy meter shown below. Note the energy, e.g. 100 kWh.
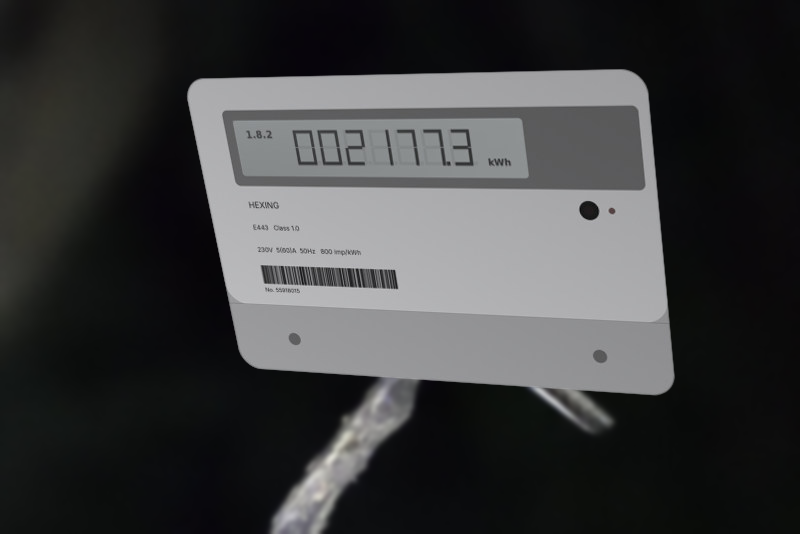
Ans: 2177.3 kWh
